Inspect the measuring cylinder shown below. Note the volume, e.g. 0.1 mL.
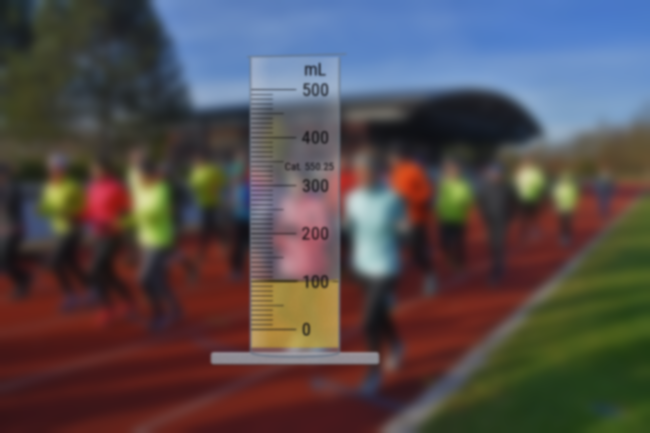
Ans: 100 mL
